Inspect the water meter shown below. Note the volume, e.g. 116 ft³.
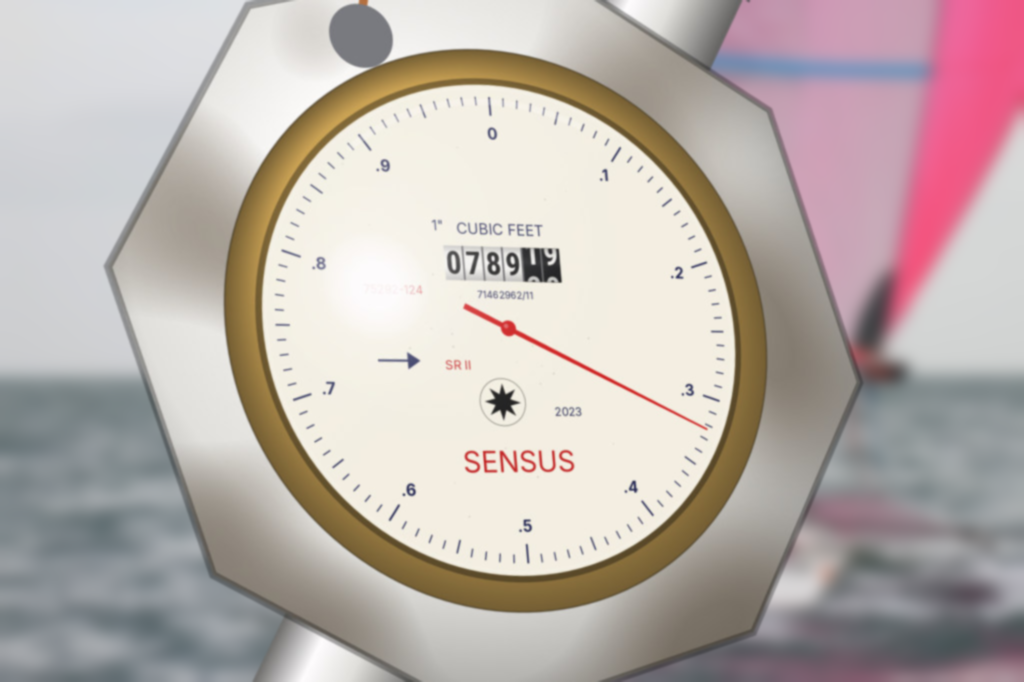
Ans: 78919.32 ft³
